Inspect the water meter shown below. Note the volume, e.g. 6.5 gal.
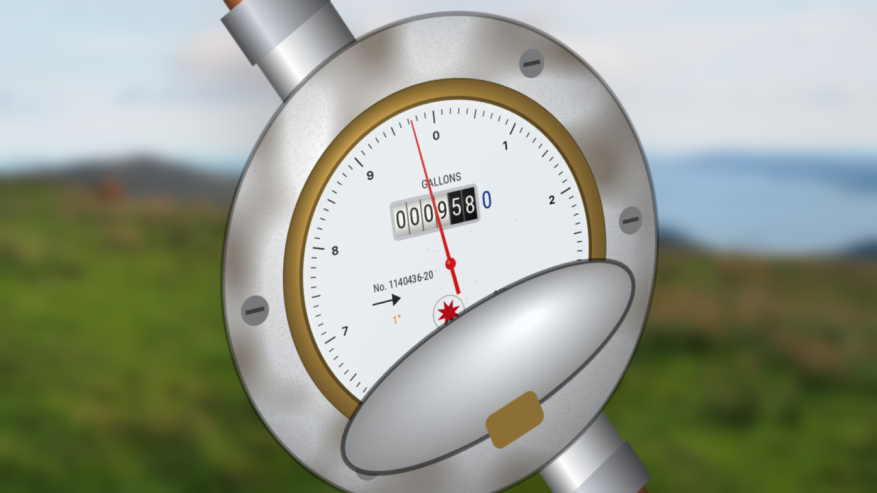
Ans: 9579.7 gal
